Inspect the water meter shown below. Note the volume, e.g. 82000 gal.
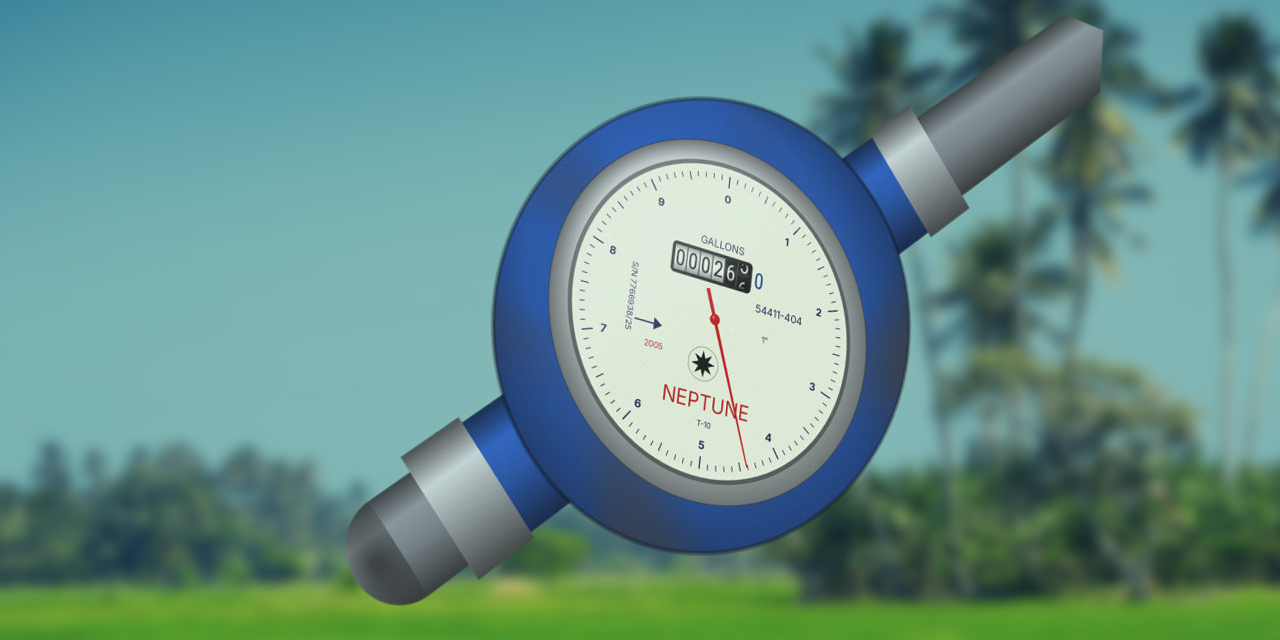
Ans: 2654.4 gal
